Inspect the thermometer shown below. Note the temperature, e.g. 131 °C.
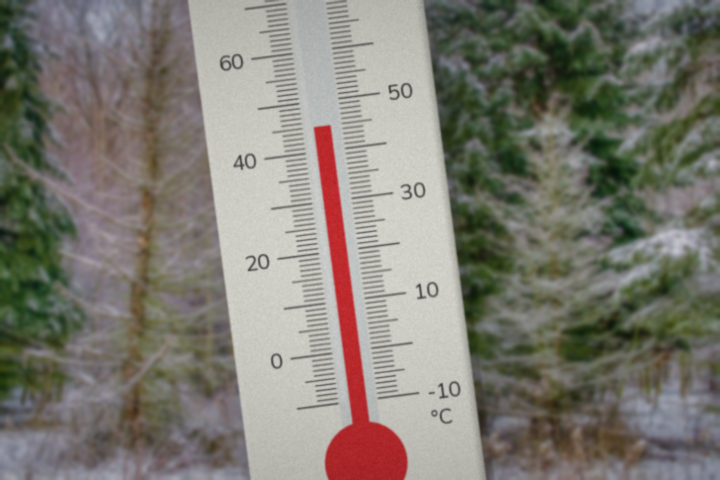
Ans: 45 °C
